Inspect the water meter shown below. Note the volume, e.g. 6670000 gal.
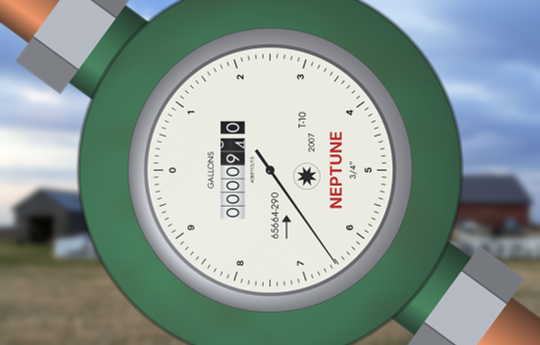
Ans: 936.5 gal
